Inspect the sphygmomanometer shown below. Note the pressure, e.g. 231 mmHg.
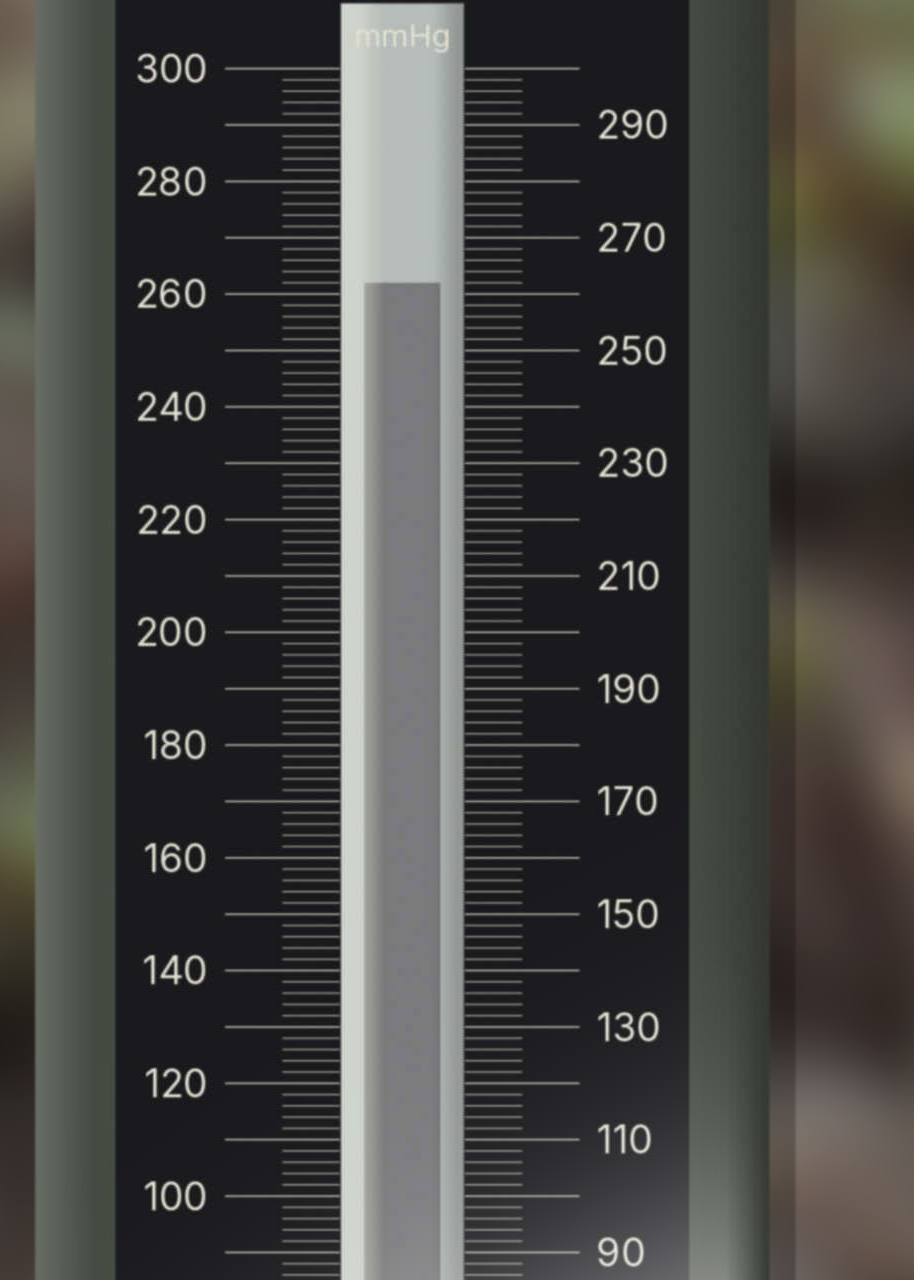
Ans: 262 mmHg
